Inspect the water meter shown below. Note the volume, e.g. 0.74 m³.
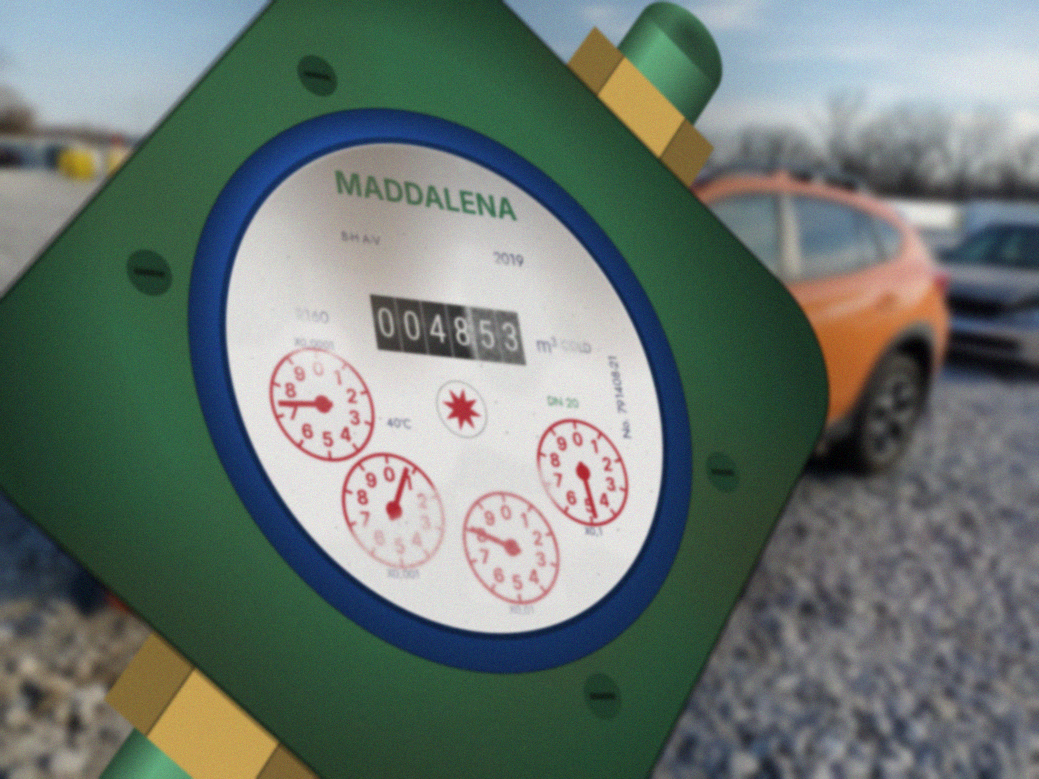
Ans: 4853.4807 m³
